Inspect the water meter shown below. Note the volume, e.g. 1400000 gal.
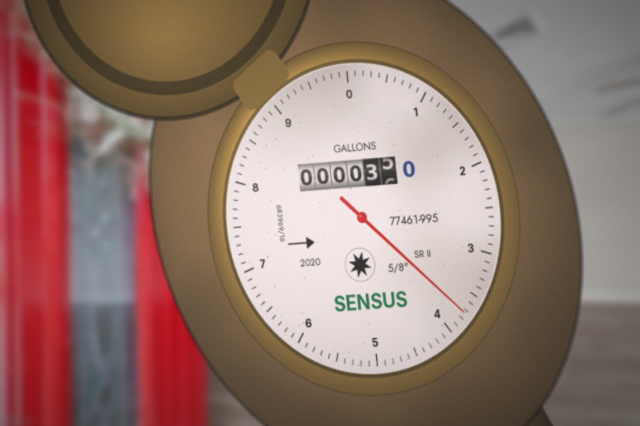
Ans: 353.7 gal
